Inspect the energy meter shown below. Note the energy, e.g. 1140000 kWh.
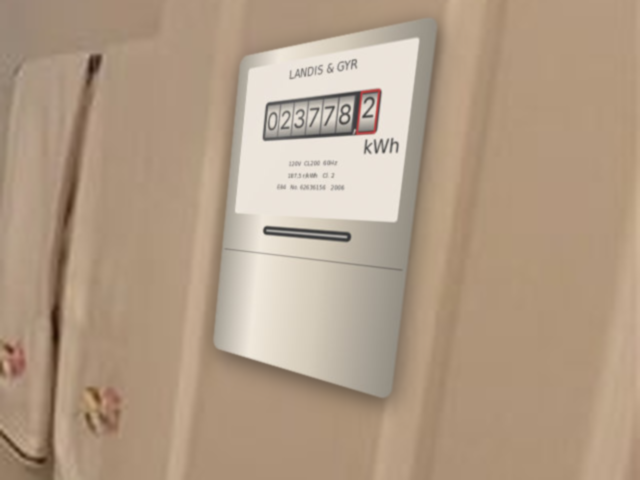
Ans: 23778.2 kWh
